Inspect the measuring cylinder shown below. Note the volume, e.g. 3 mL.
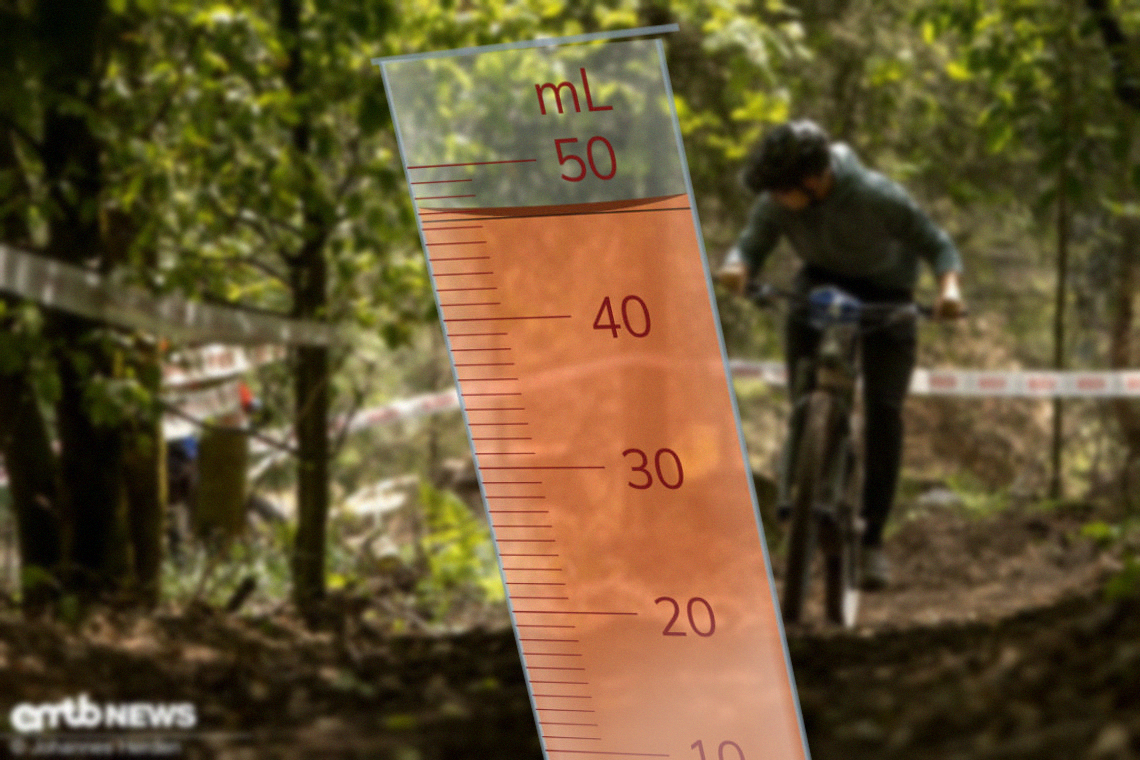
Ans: 46.5 mL
